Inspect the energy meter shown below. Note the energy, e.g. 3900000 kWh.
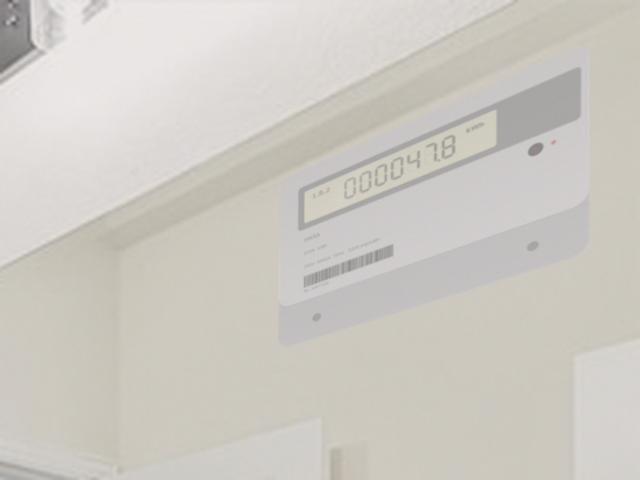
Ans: 47.8 kWh
